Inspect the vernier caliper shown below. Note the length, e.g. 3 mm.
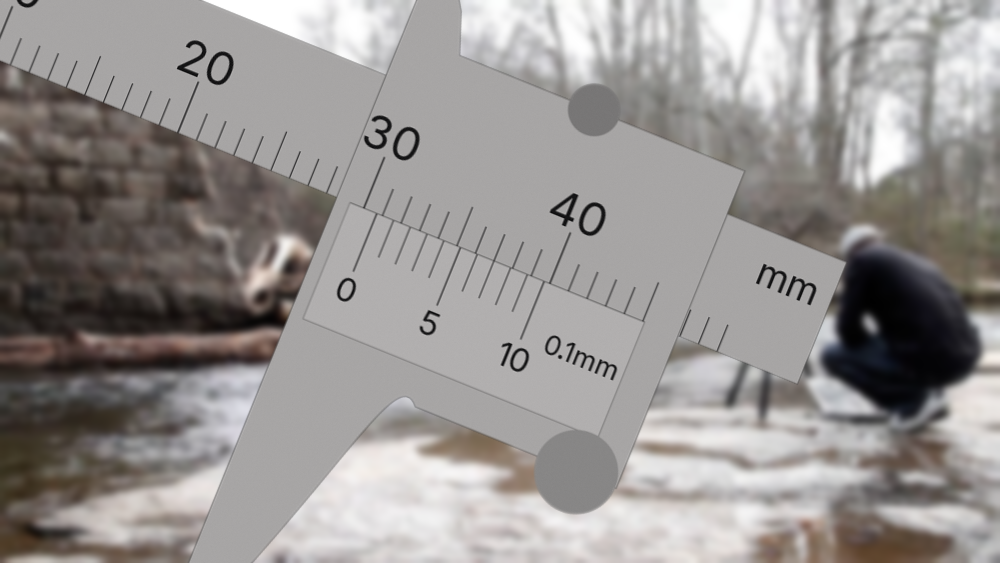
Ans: 30.7 mm
